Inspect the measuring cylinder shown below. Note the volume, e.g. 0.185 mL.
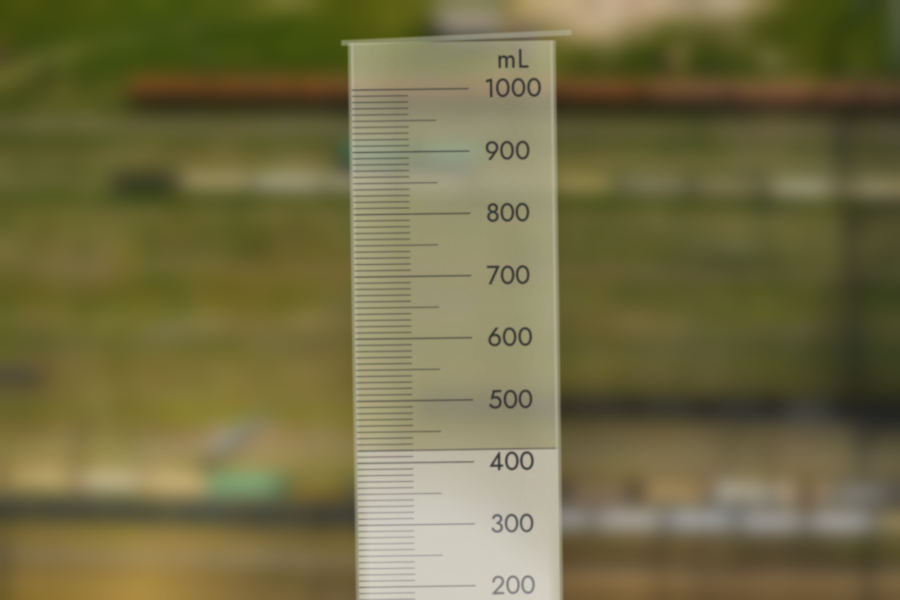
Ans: 420 mL
